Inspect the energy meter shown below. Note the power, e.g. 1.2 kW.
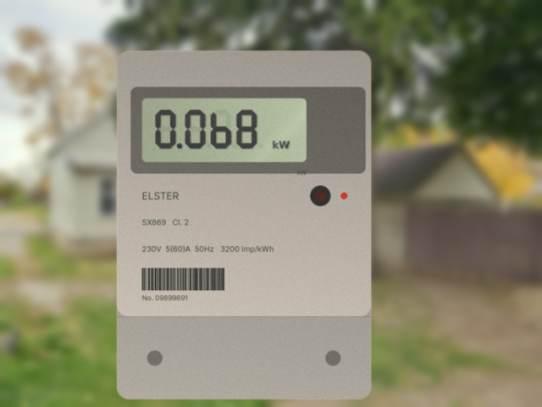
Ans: 0.068 kW
